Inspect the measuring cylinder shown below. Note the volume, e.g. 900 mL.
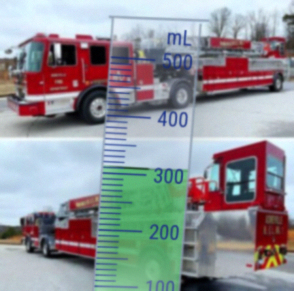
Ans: 310 mL
